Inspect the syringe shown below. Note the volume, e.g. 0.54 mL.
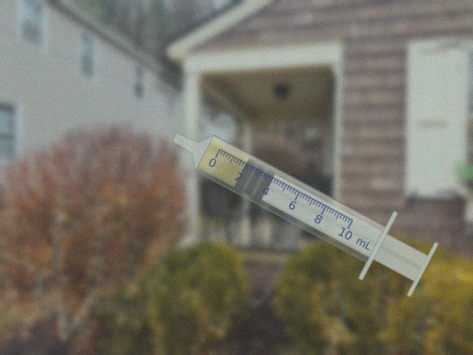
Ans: 2 mL
